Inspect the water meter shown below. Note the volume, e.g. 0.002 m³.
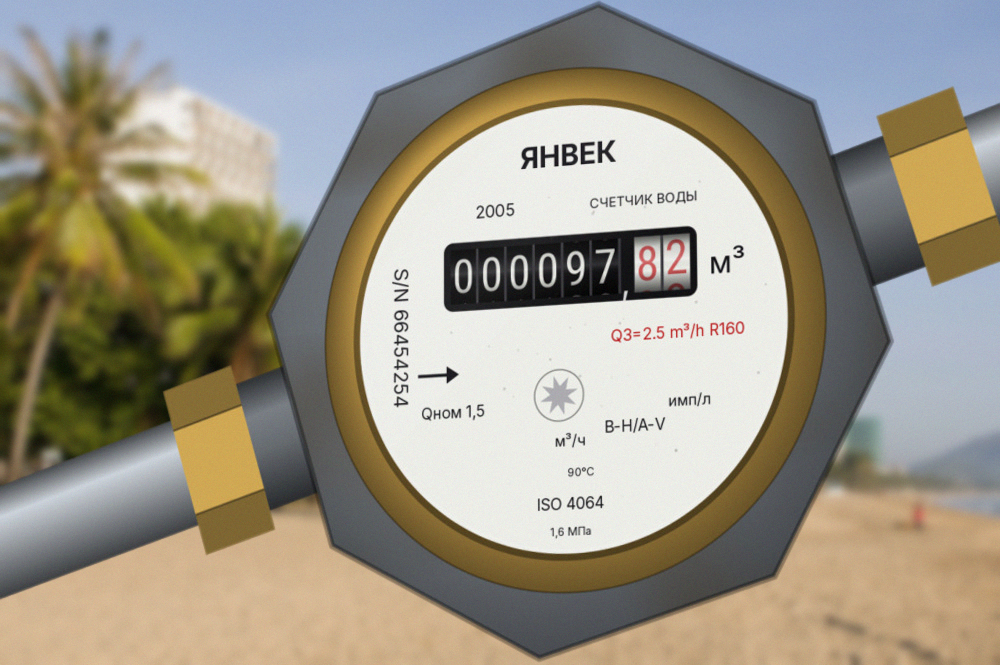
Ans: 97.82 m³
